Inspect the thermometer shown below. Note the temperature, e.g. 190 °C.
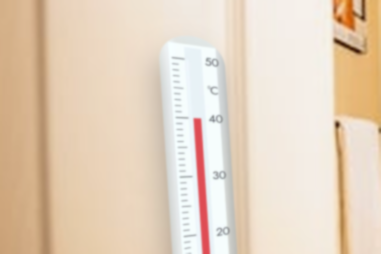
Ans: 40 °C
